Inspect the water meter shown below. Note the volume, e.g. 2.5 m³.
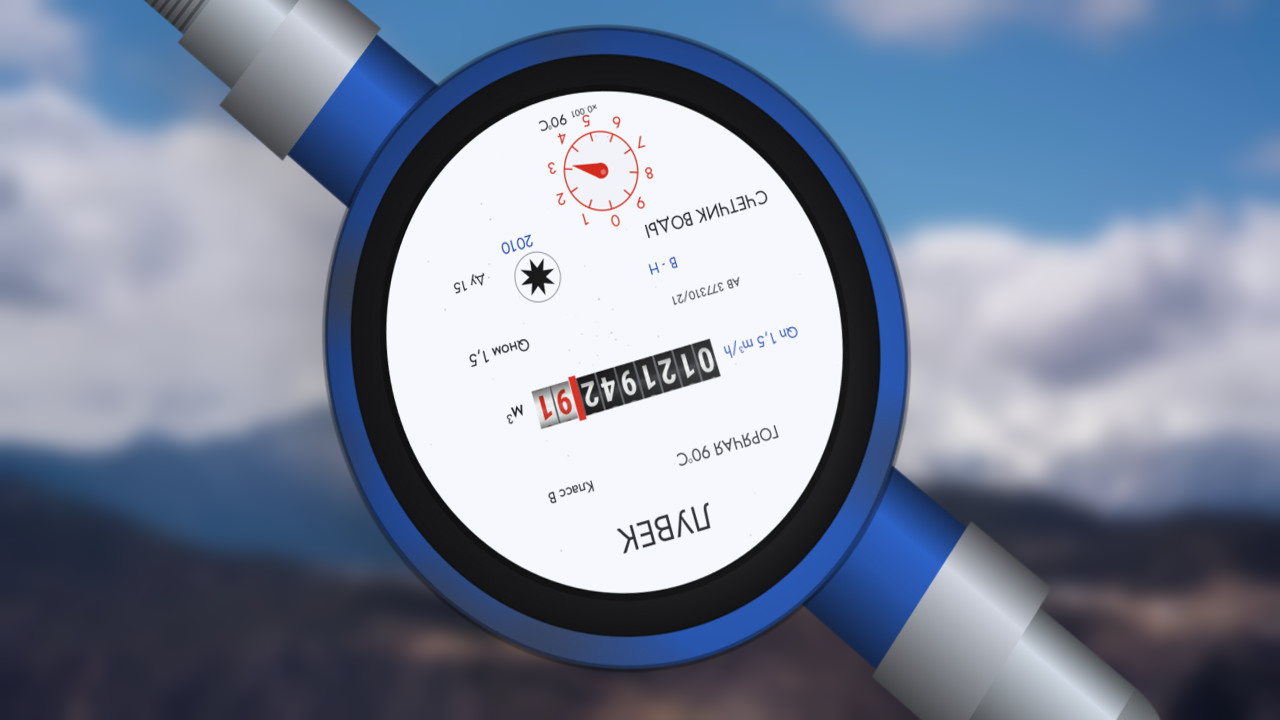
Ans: 121942.913 m³
